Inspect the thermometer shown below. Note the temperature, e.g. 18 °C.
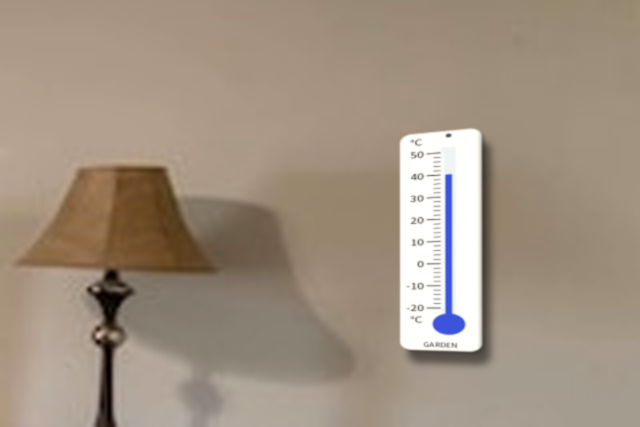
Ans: 40 °C
